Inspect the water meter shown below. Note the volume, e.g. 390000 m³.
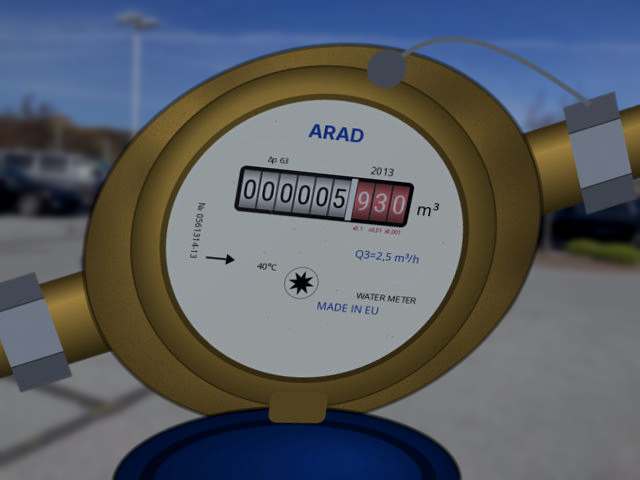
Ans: 5.930 m³
